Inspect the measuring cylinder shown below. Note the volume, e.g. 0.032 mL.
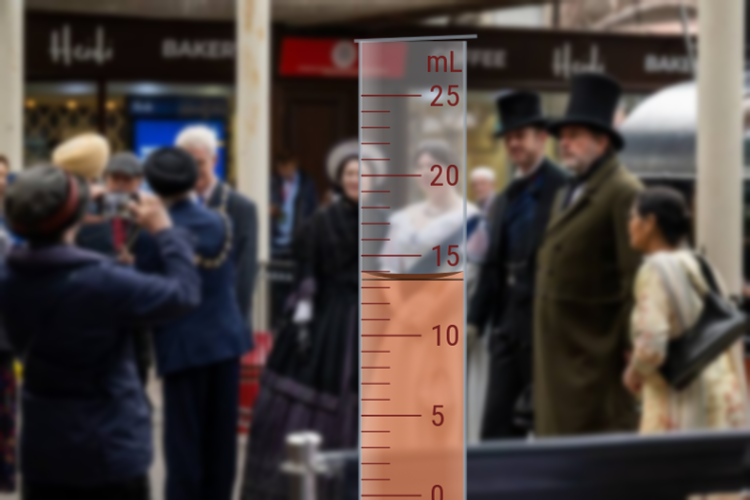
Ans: 13.5 mL
